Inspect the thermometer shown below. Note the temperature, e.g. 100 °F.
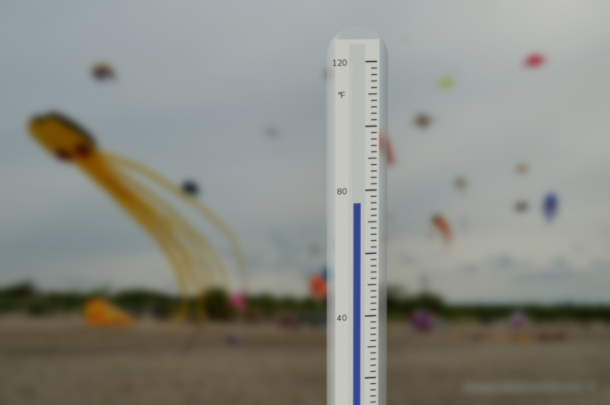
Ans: 76 °F
